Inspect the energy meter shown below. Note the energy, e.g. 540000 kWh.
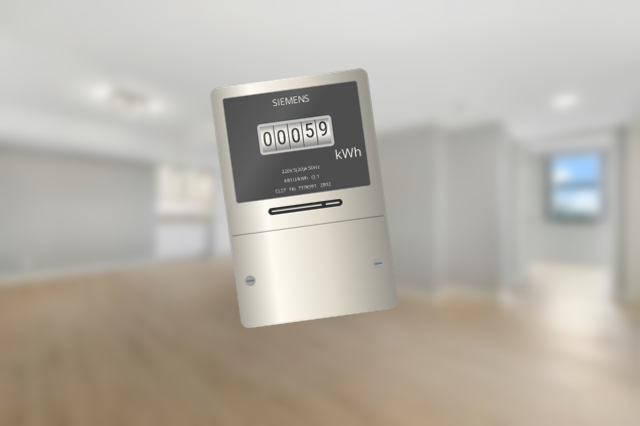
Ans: 59 kWh
